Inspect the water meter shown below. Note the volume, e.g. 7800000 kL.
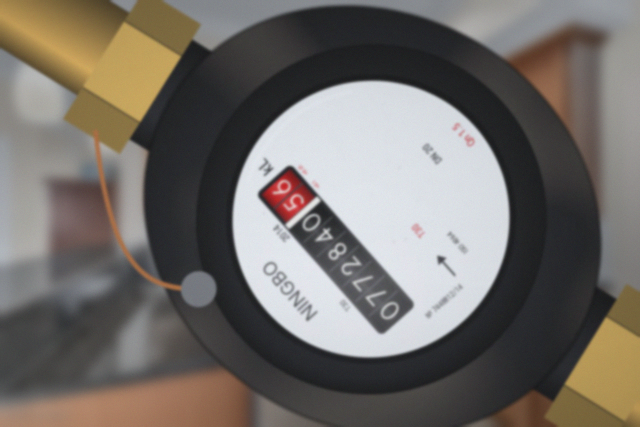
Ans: 772840.56 kL
